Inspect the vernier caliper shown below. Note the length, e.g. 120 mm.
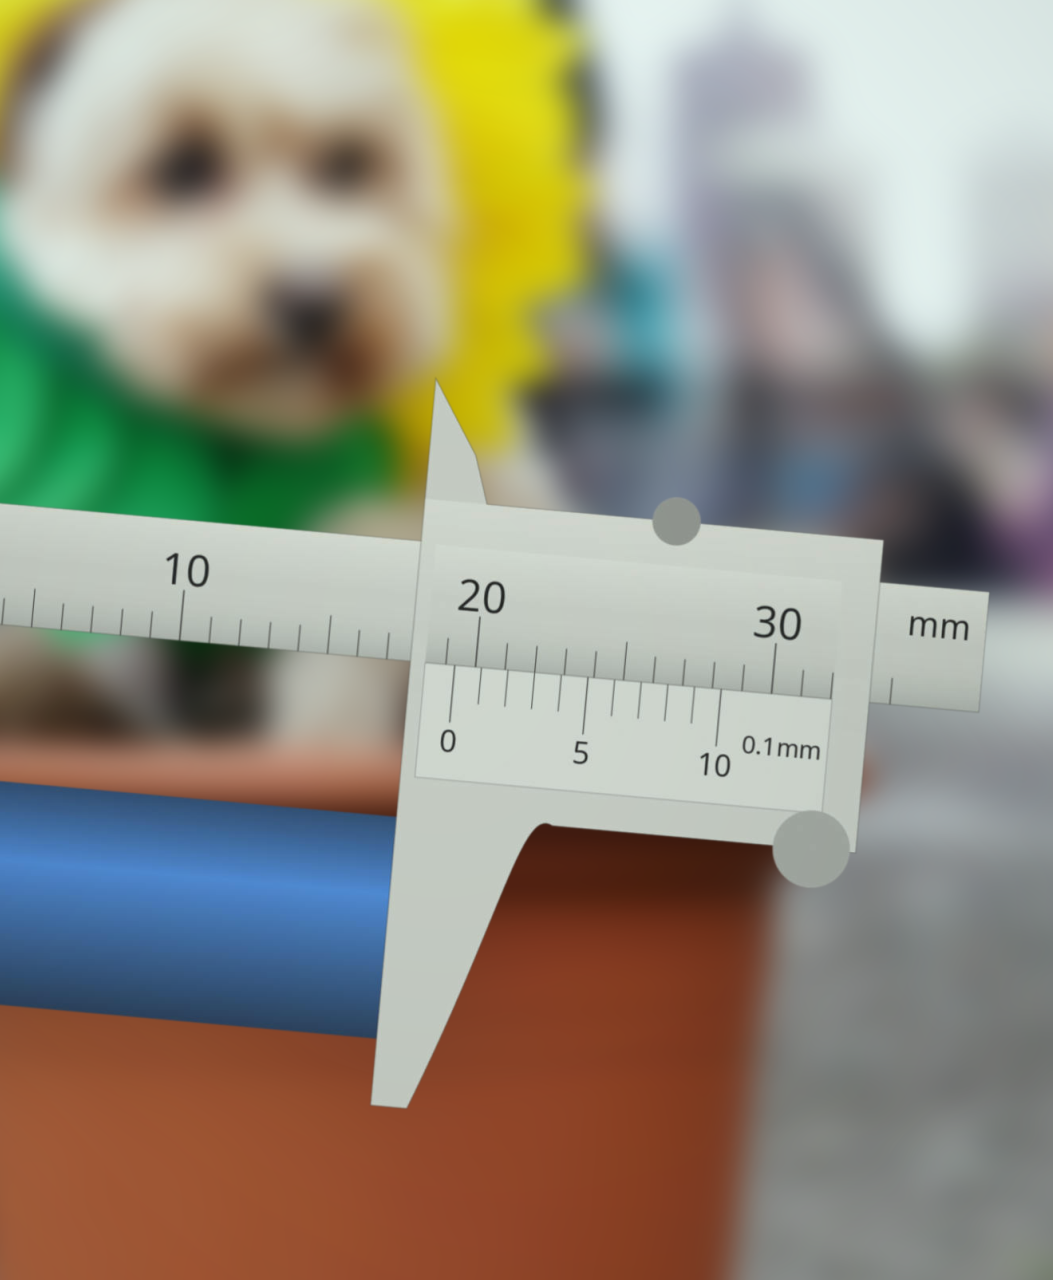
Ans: 19.3 mm
